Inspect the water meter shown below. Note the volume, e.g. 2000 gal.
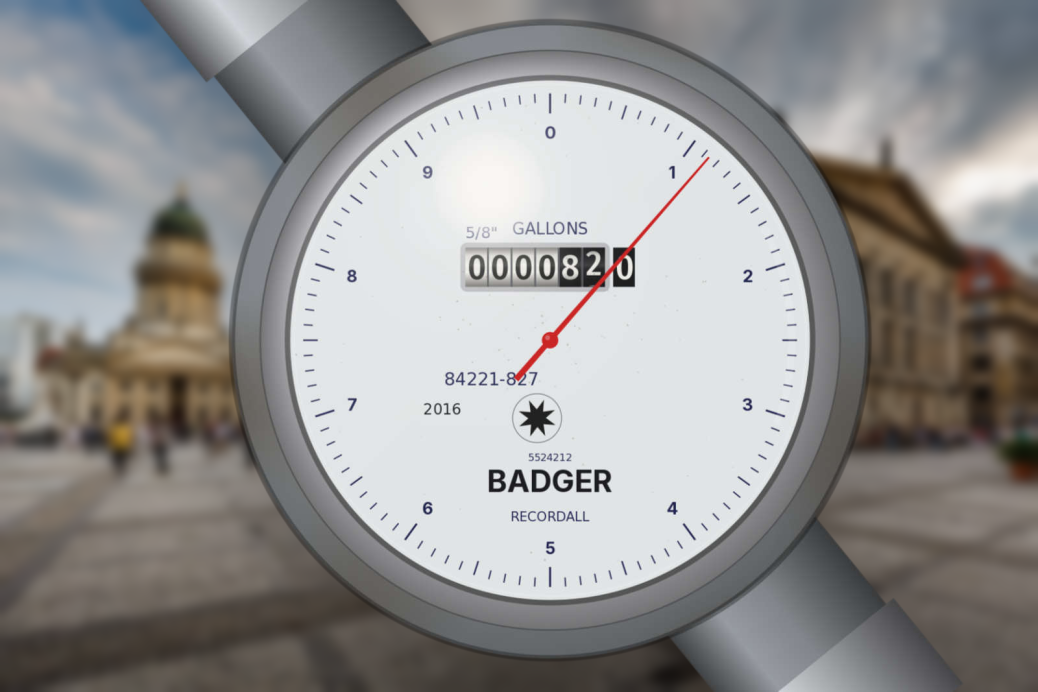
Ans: 821.1 gal
